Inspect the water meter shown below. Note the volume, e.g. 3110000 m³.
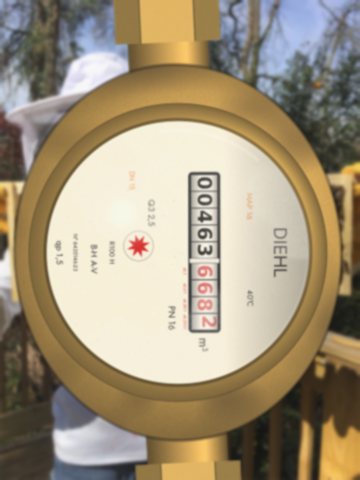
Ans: 463.6682 m³
